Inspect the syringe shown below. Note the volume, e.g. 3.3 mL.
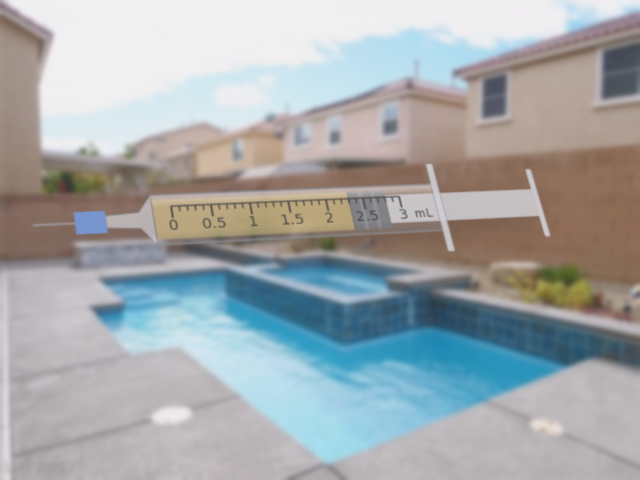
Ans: 2.3 mL
